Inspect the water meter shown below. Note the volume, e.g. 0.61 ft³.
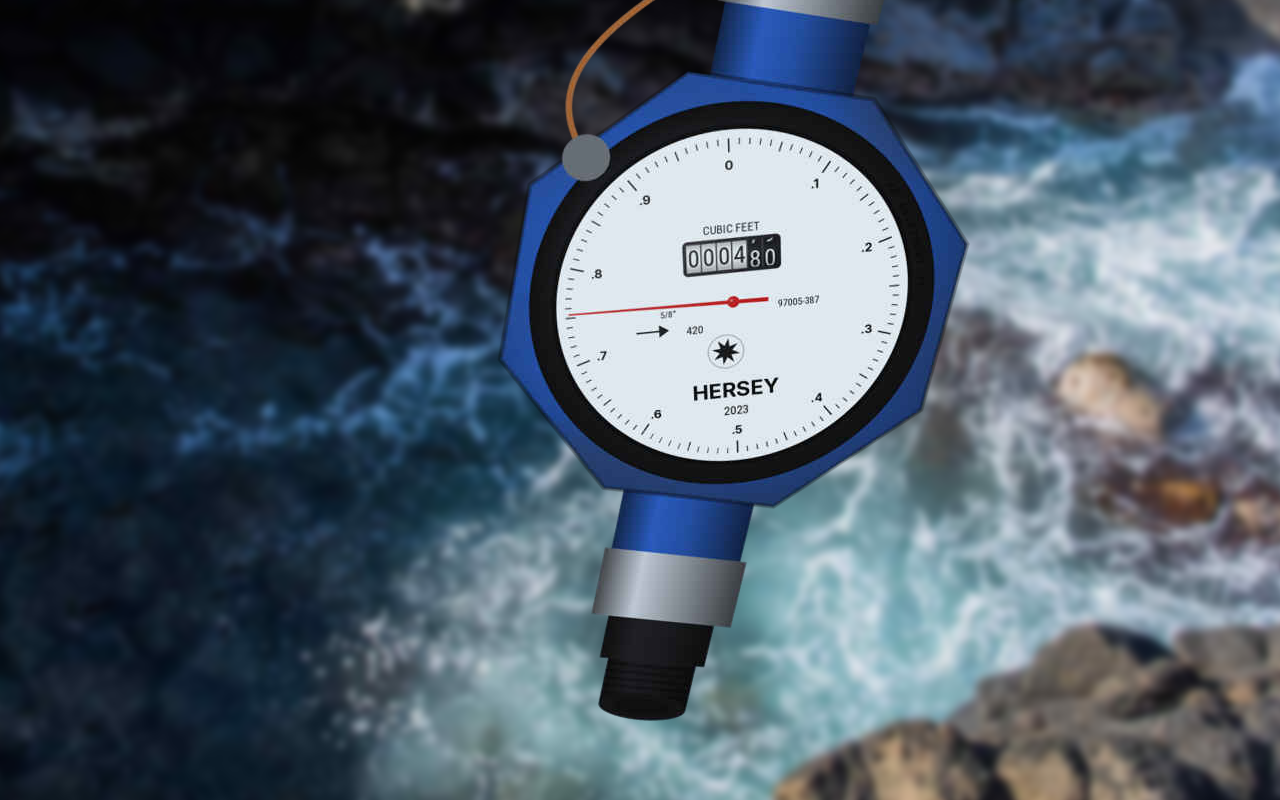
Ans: 479.75 ft³
